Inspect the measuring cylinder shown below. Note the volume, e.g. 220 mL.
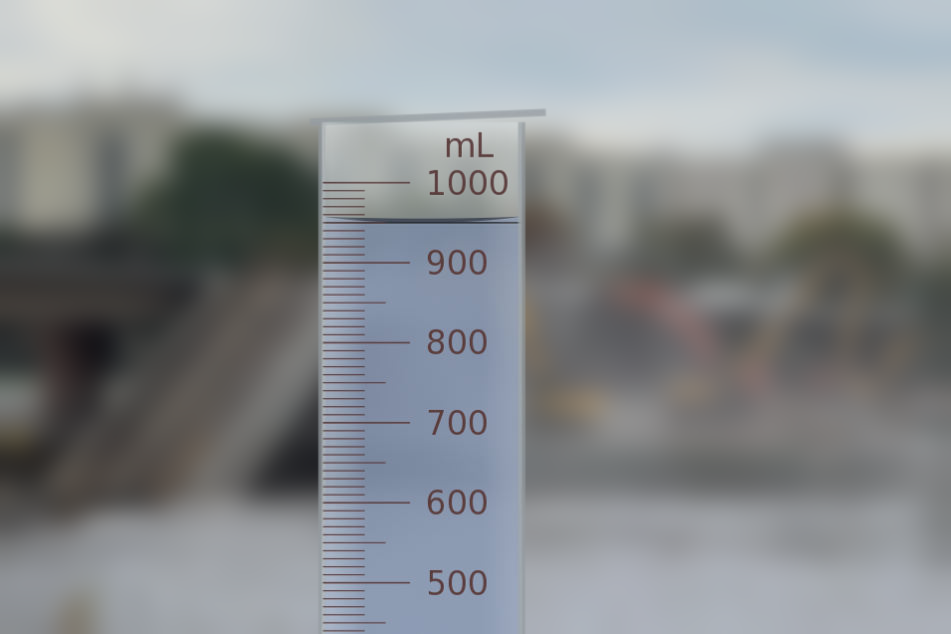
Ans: 950 mL
